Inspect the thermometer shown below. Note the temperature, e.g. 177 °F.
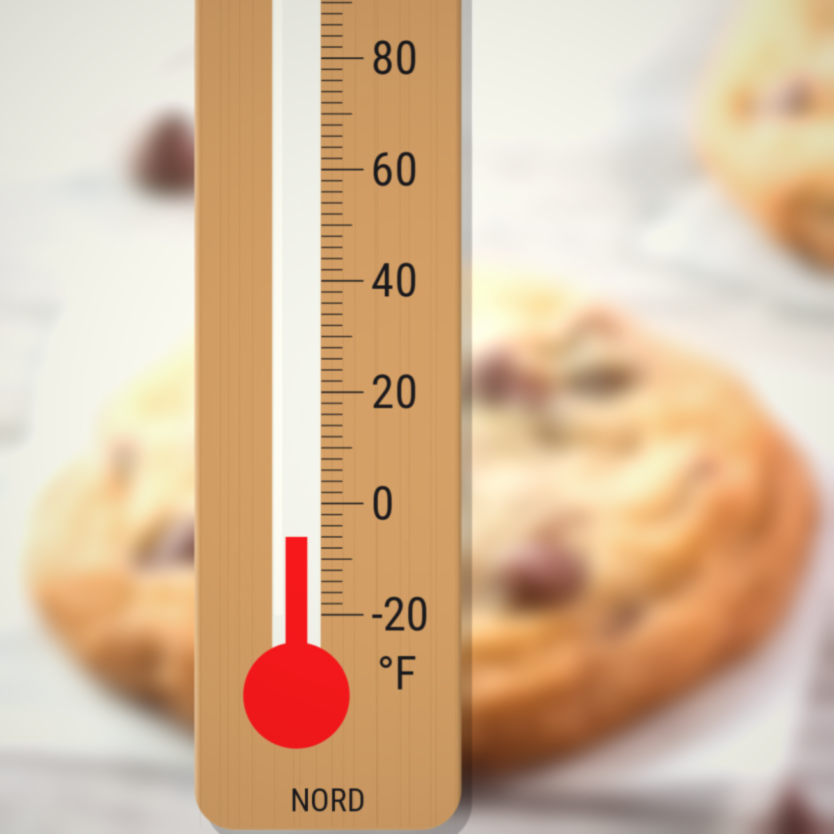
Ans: -6 °F
